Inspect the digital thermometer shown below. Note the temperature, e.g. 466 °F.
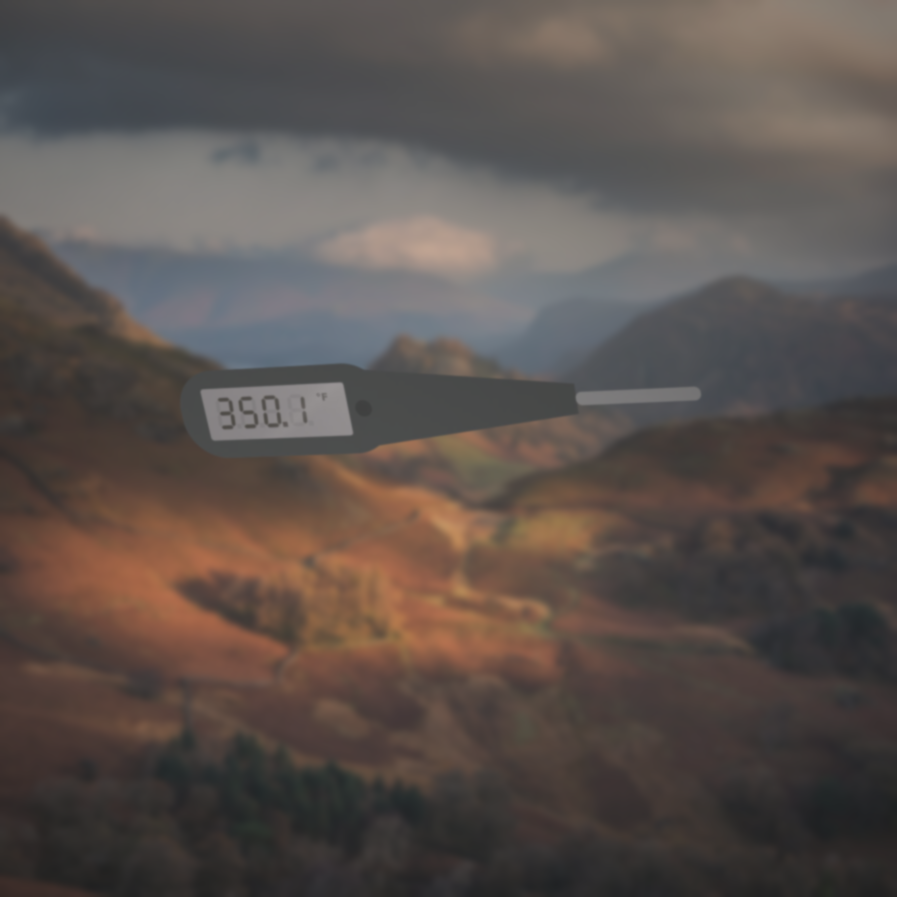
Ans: 350.1 °F
